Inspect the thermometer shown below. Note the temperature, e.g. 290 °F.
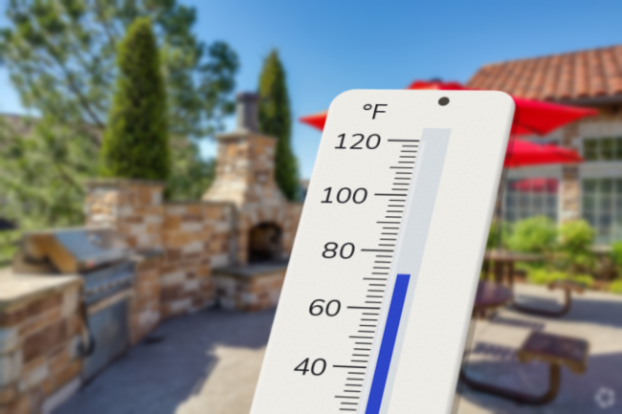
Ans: 72 °F
